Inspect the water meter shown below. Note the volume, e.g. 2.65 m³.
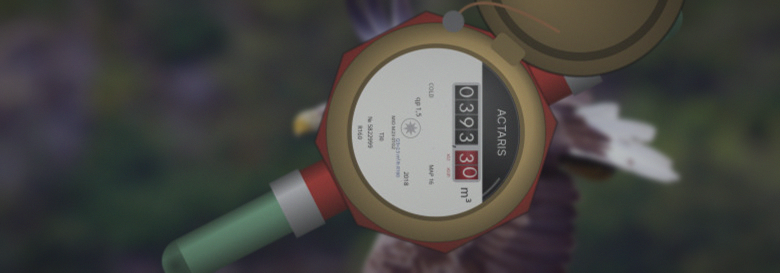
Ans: 393.30 m³
